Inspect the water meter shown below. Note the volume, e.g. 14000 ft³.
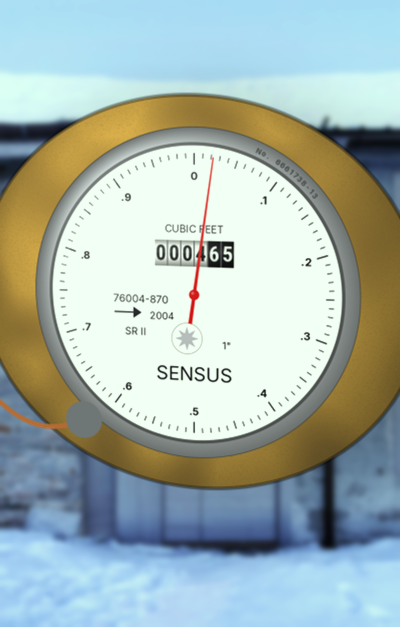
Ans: 465.02 ft³
